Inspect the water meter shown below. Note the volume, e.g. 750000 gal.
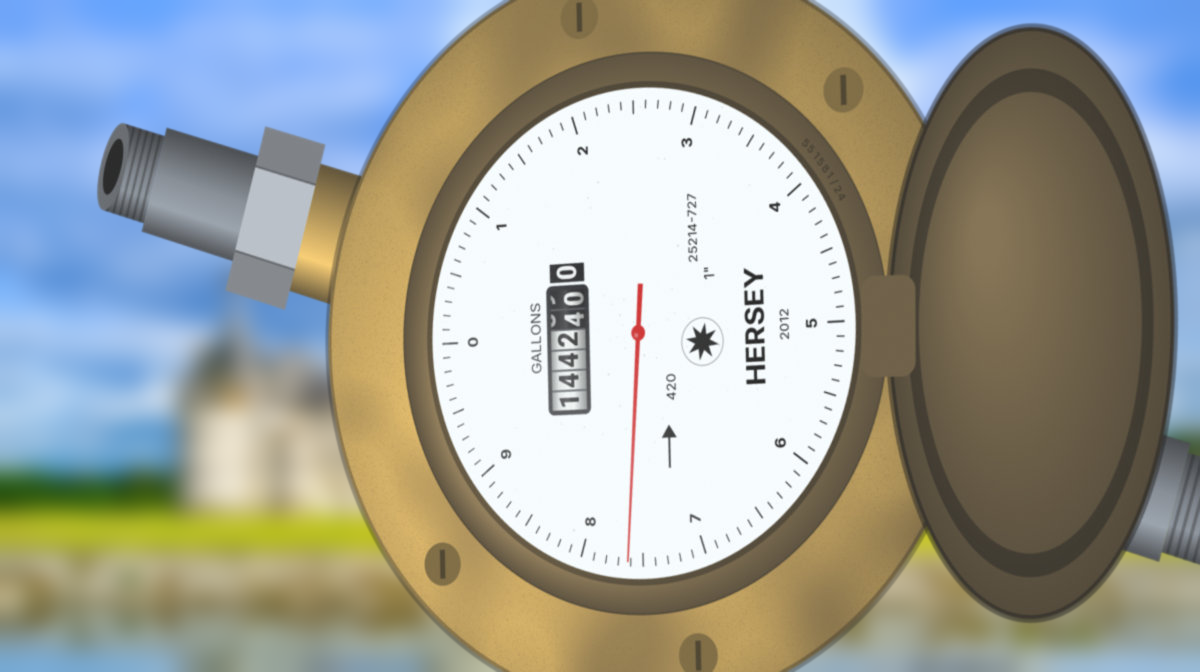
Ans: 1442397.6 gal
